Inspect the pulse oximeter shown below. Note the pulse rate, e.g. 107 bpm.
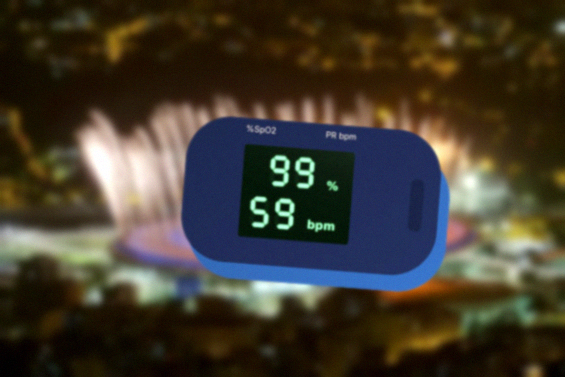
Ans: 59 bpm
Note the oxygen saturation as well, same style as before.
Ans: 99 %
